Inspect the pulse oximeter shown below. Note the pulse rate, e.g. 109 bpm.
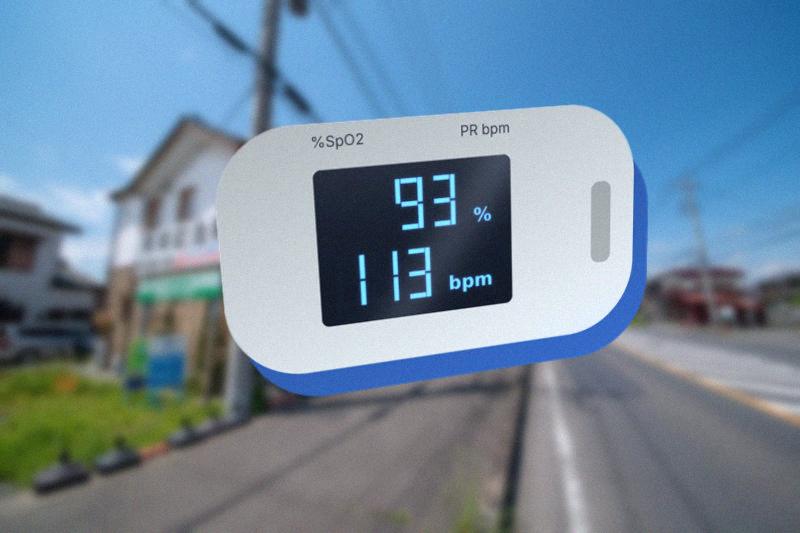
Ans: 113 bpm
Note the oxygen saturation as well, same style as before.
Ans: 93 %
